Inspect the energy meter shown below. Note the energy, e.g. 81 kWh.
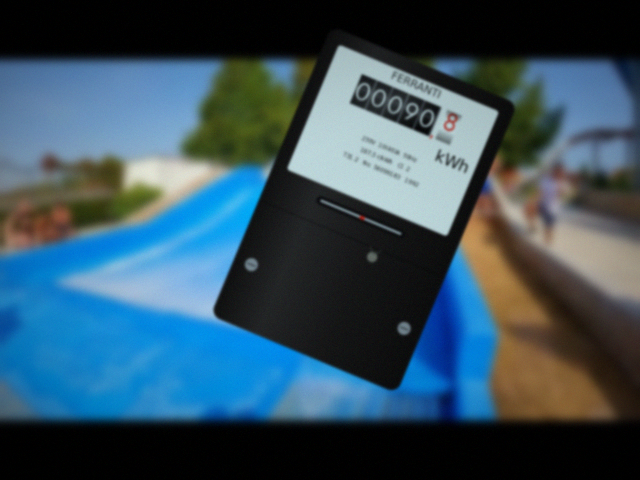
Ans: 90.8 kWh
